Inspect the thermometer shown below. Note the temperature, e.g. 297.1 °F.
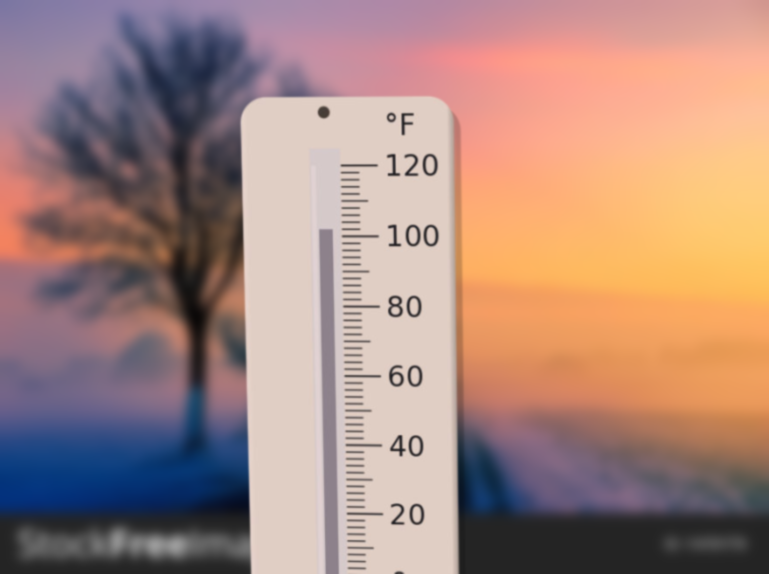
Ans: 102 °F
